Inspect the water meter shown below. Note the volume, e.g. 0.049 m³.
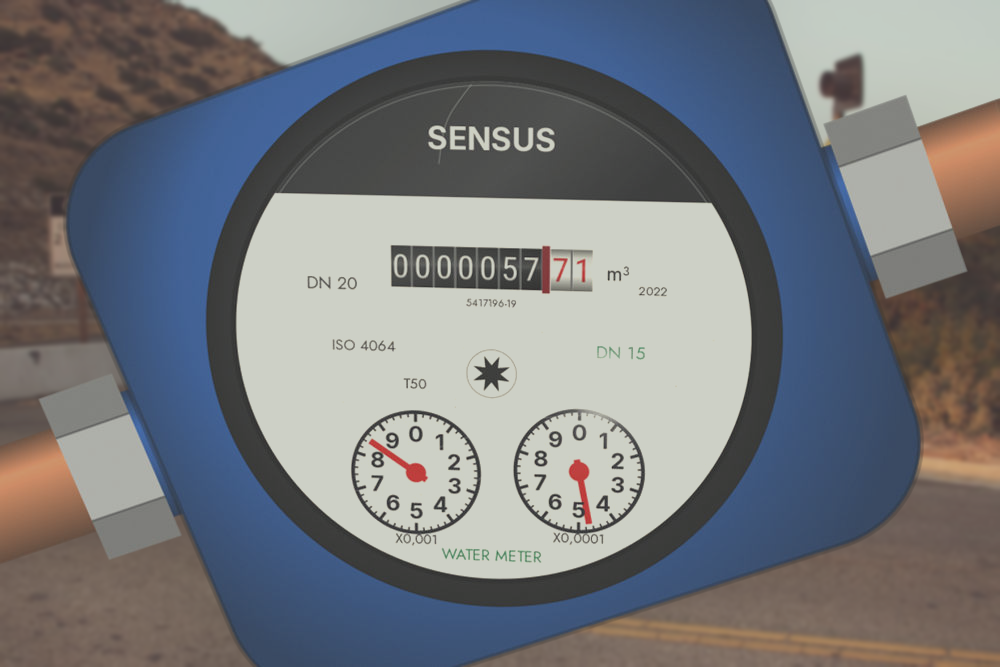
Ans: 57.7184 m³
